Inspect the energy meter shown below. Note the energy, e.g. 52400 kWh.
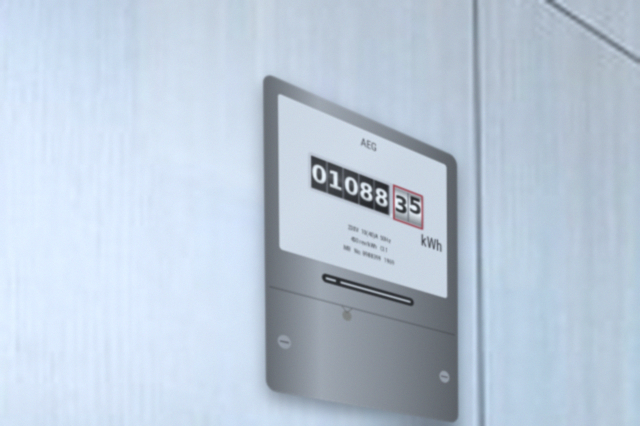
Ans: 1088.35 kWh
